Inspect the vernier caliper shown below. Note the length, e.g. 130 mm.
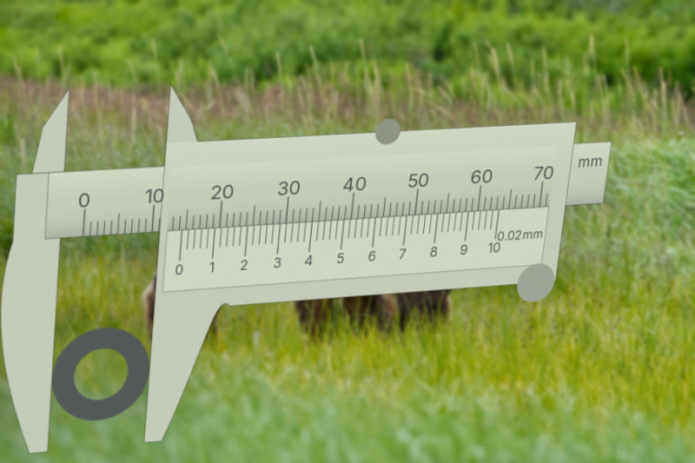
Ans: 14.4 mm
